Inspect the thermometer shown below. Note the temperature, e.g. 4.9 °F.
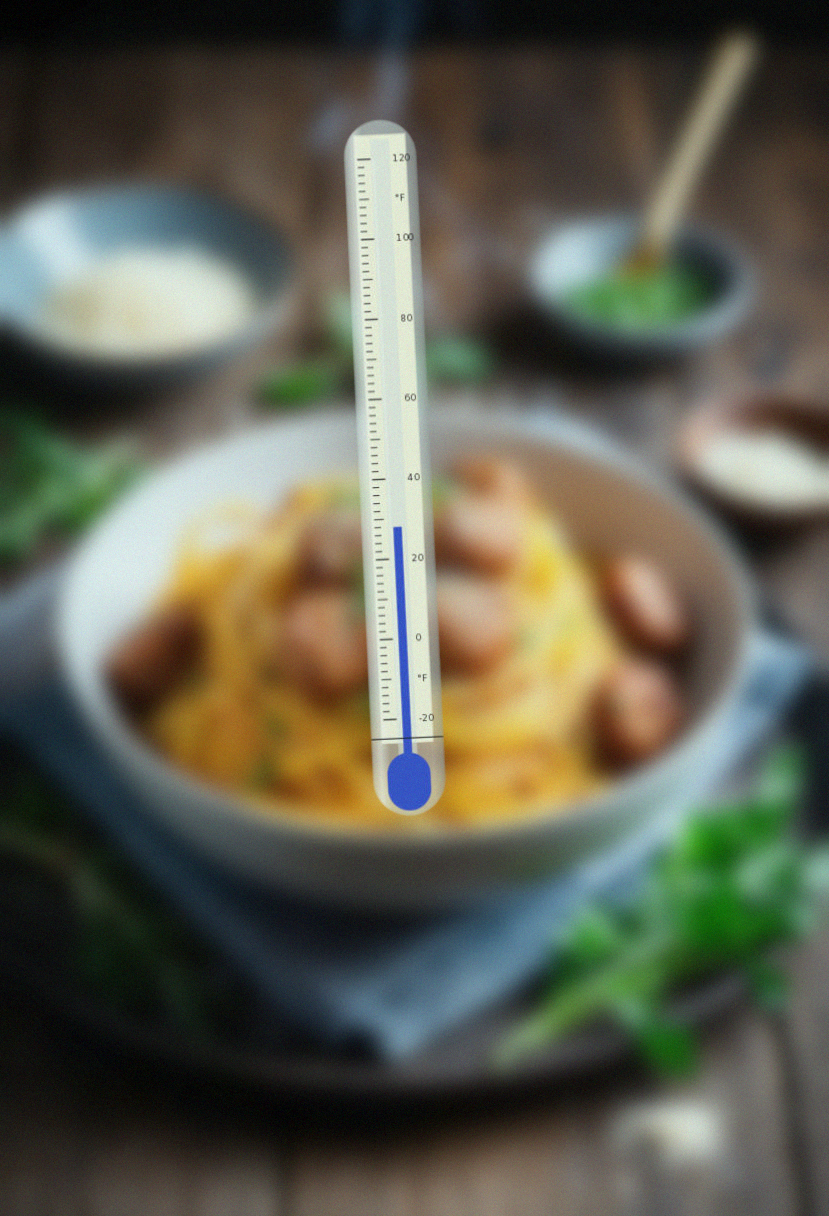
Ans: 28 °F
